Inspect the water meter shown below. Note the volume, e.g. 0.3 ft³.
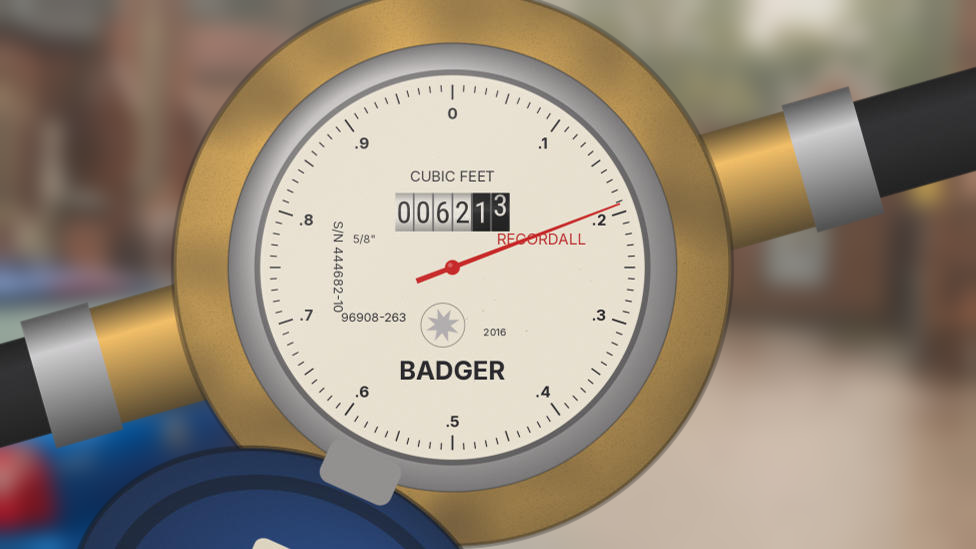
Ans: 6213.19 ft³
